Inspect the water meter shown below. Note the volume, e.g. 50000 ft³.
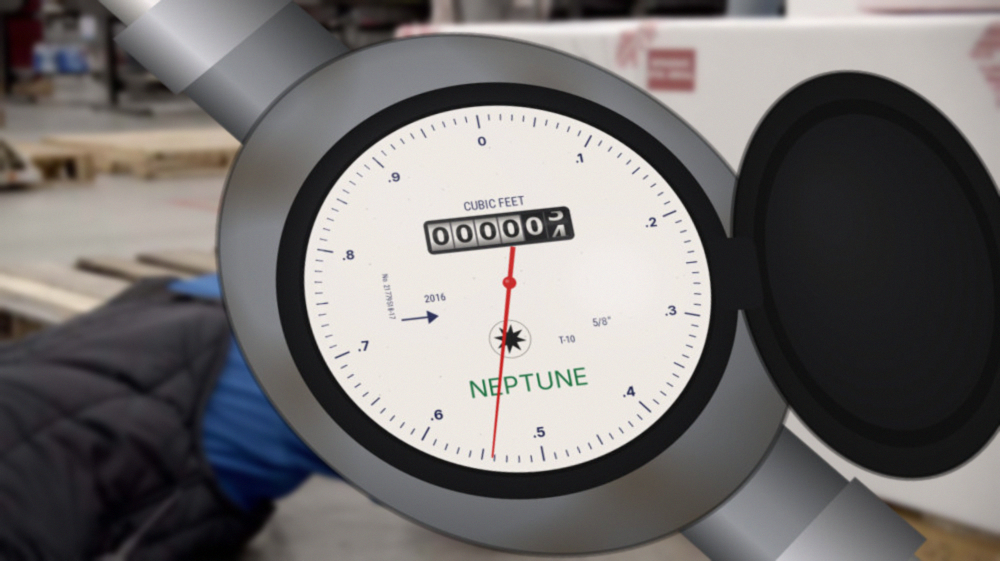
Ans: 3.54 ft³
